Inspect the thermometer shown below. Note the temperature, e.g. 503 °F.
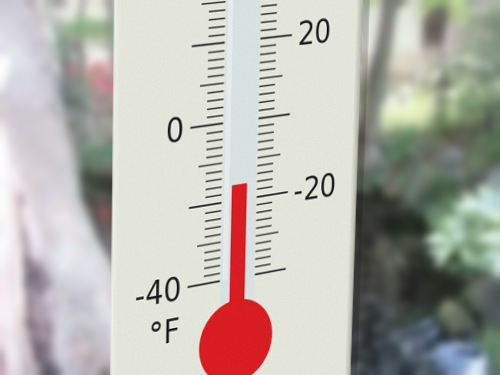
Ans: -16 °F
